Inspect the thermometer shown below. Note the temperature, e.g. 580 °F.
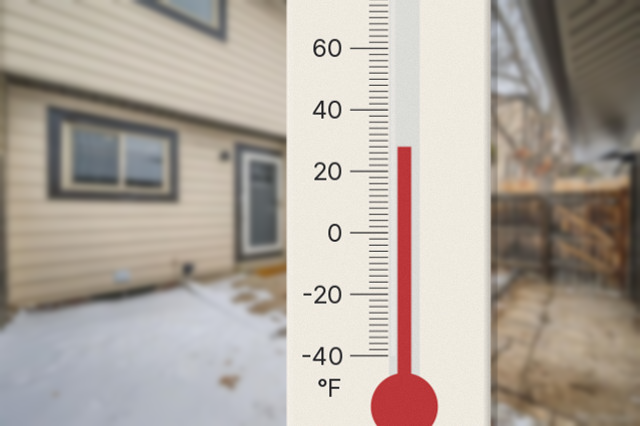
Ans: 28 °F
